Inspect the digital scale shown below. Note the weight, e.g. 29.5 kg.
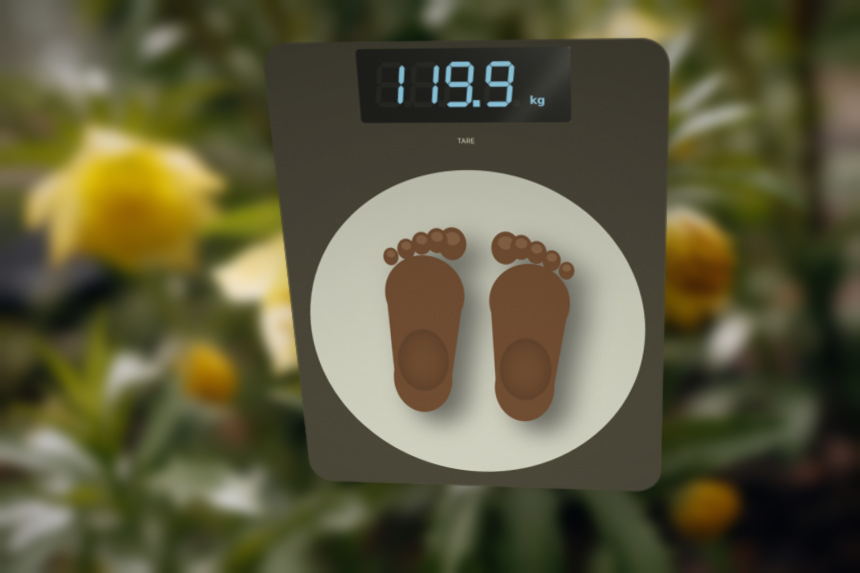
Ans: 119.9 kg
